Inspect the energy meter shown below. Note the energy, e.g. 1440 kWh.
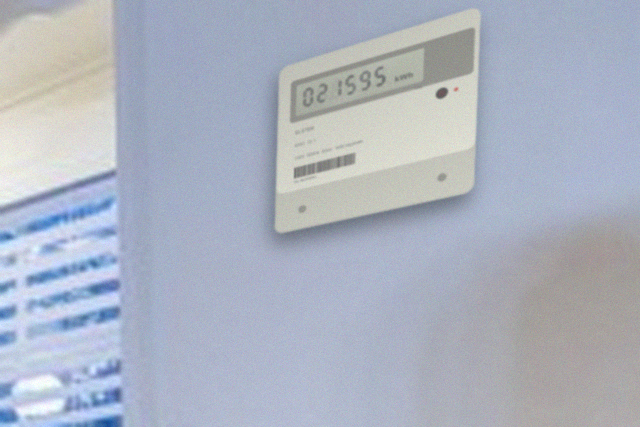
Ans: 21595 kWh
